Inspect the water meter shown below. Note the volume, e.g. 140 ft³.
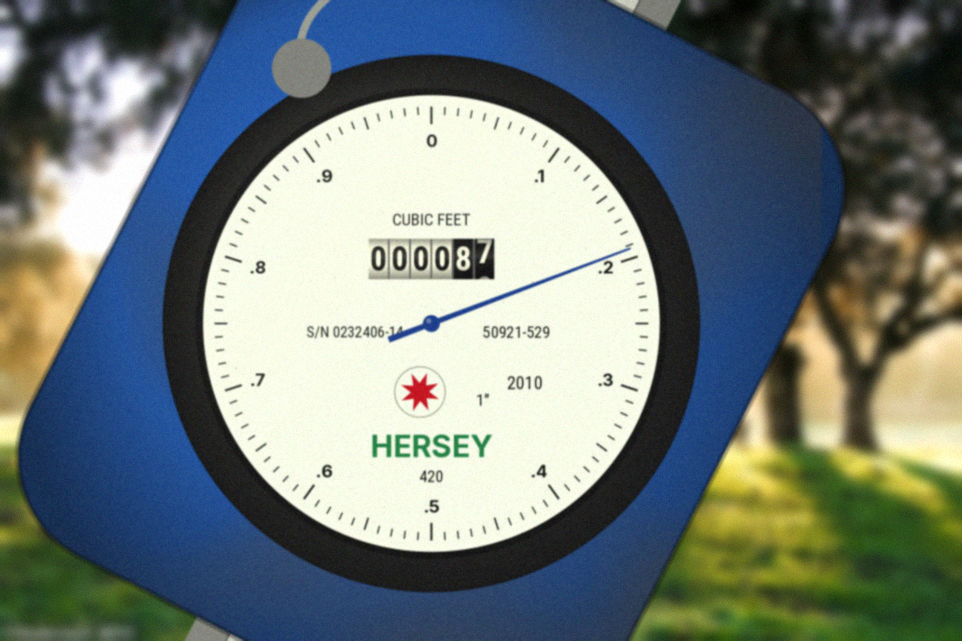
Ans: 87.19 ft³
